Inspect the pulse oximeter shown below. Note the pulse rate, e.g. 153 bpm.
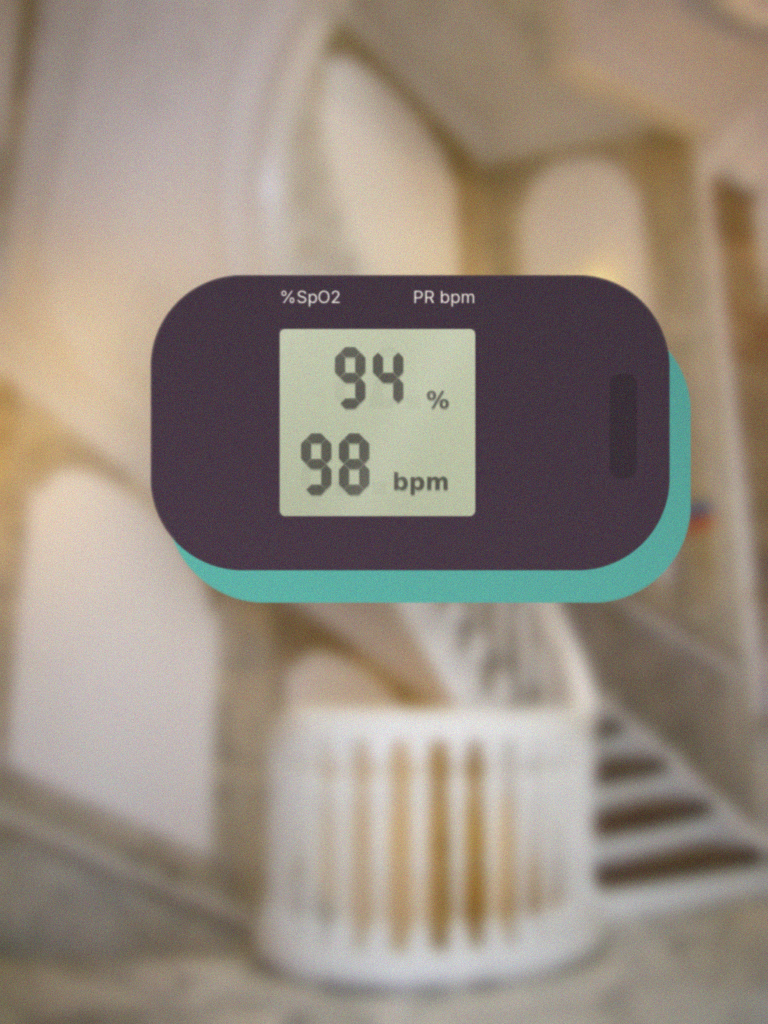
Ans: 98 bpm
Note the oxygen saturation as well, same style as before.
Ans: 94 %
